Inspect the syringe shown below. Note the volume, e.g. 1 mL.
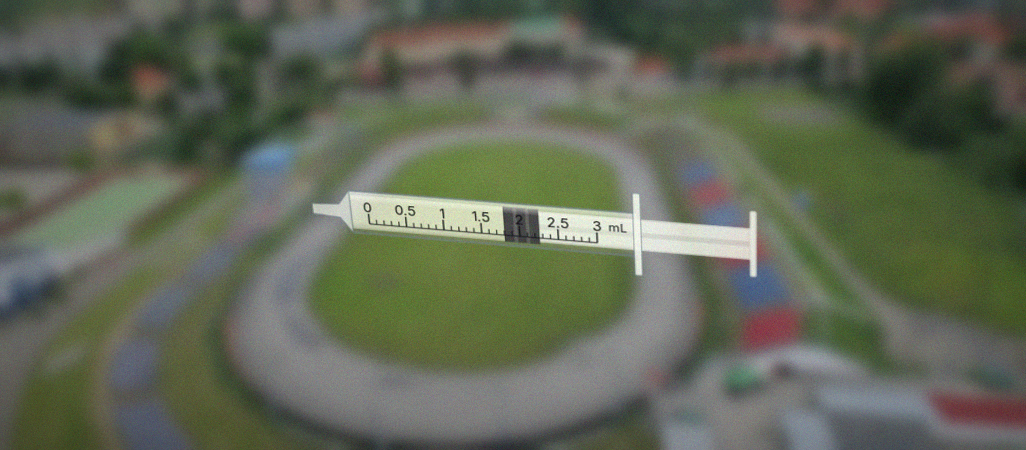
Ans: 1.8 mL
